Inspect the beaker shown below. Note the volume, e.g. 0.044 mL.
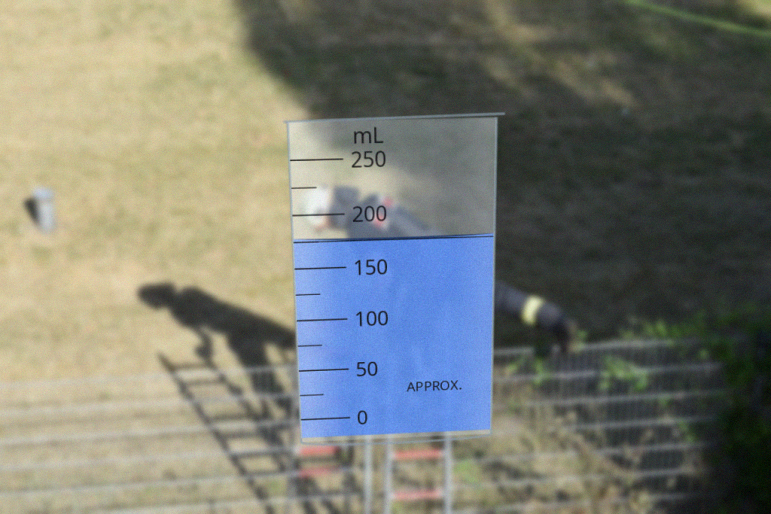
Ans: 175 mL
